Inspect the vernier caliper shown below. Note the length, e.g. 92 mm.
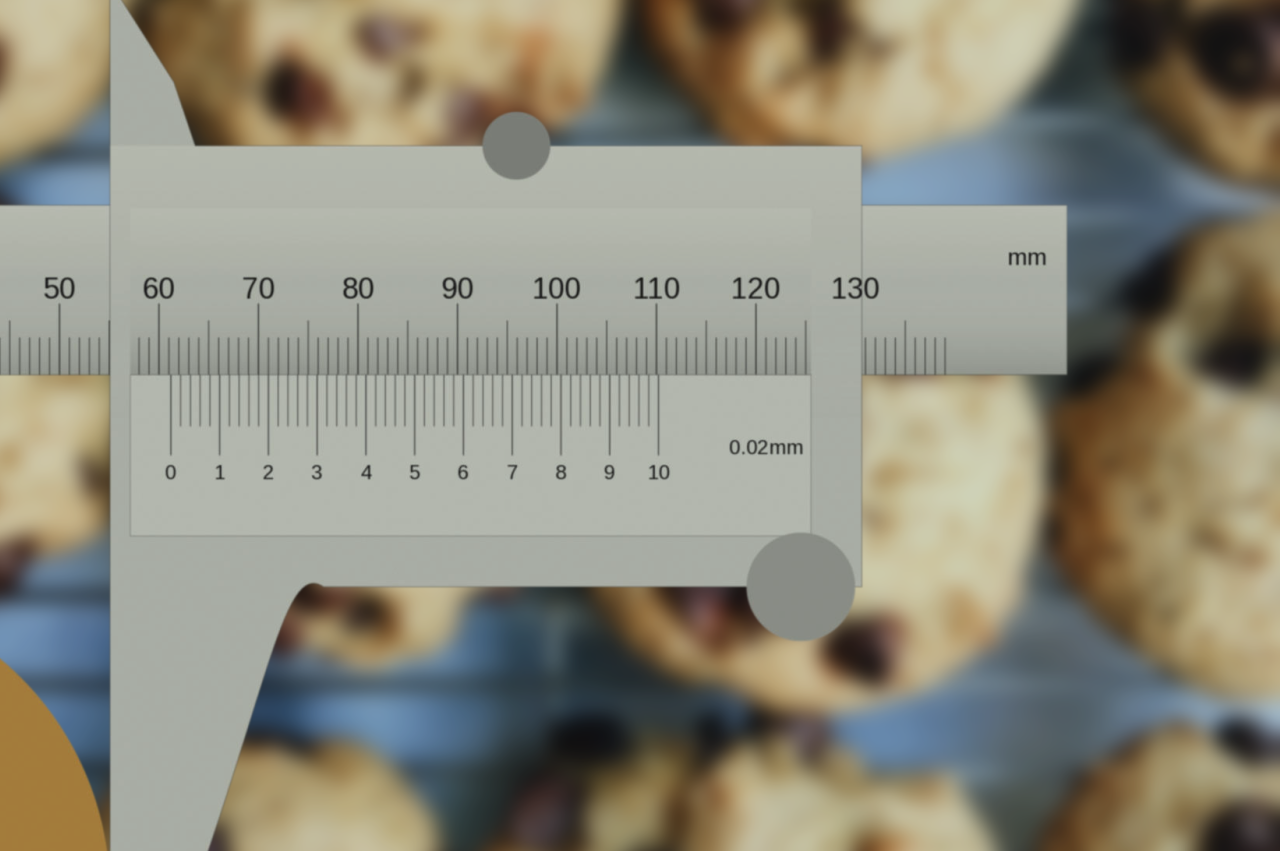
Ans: 61.2 mm
